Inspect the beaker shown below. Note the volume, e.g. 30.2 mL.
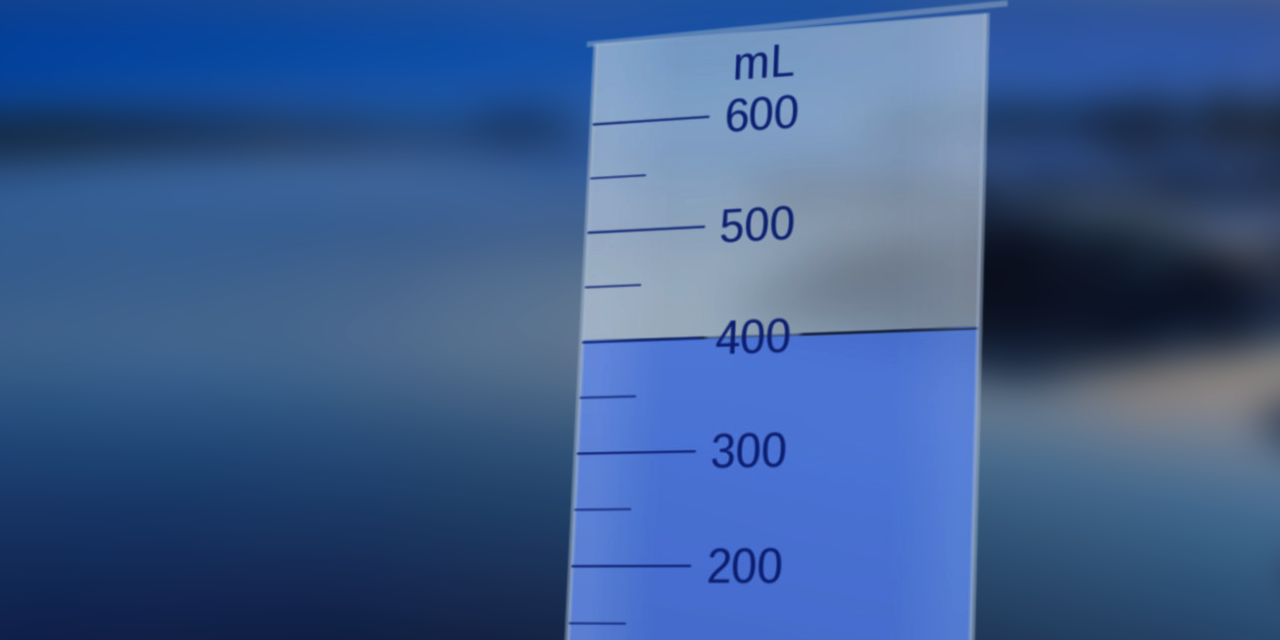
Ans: 400 mL
